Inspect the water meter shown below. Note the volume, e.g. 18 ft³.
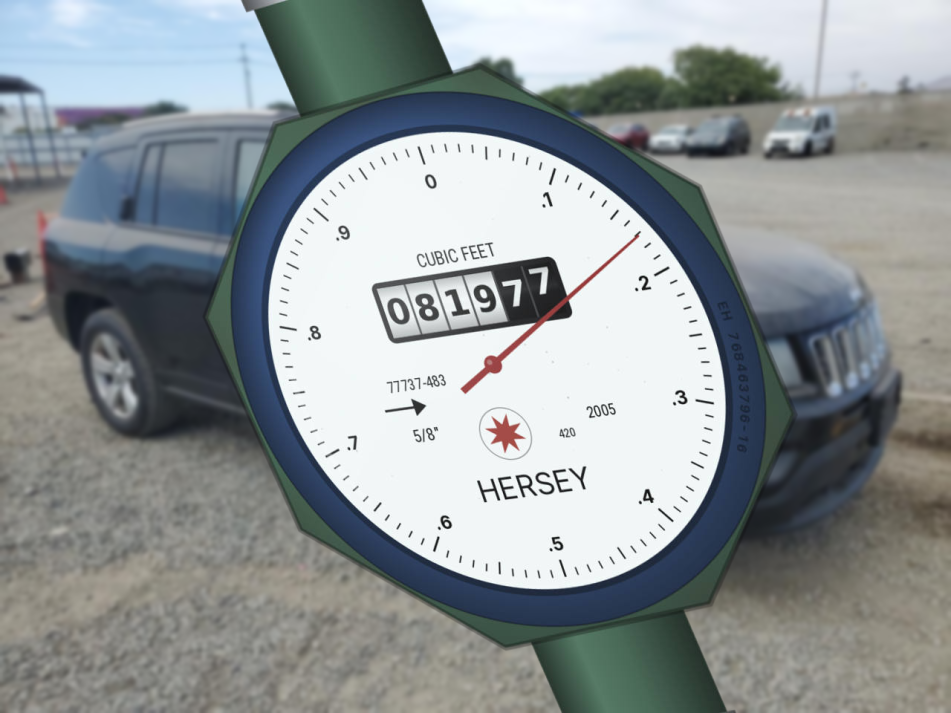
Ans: 81977.17 ft³
